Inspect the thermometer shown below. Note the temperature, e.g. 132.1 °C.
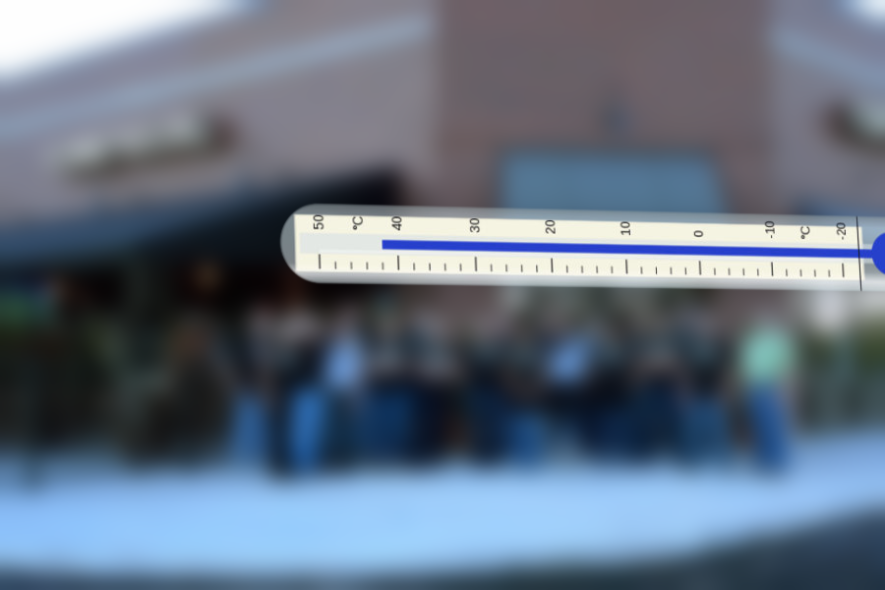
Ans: 42 °C
